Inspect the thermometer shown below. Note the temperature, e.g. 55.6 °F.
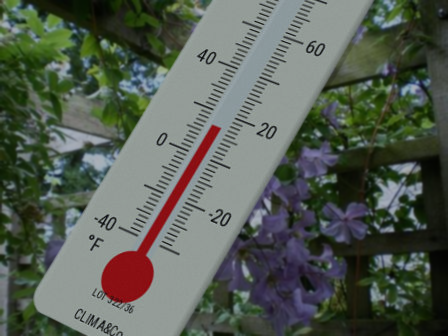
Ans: 14 °F
